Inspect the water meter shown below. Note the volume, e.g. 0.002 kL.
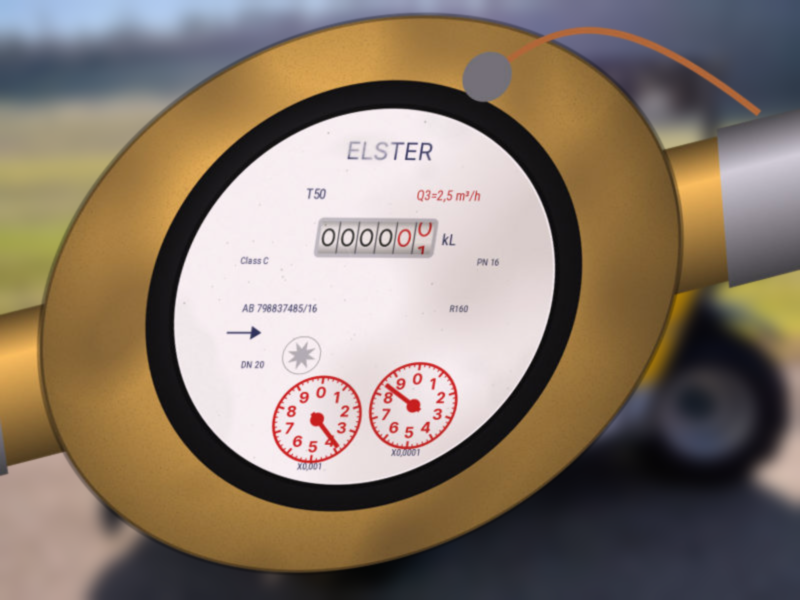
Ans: 0.0038 kL
